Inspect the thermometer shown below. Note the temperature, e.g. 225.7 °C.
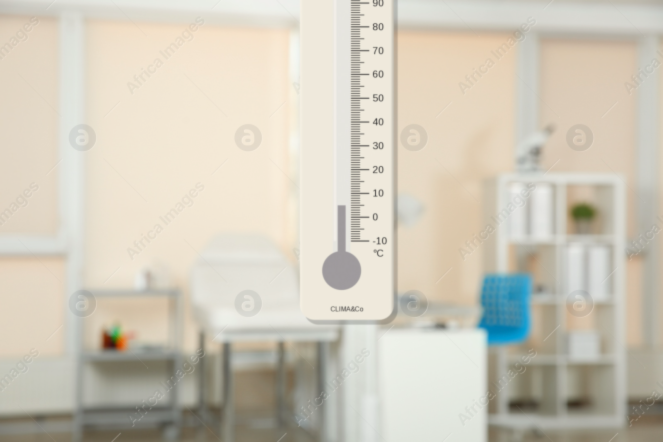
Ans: 5 °C
